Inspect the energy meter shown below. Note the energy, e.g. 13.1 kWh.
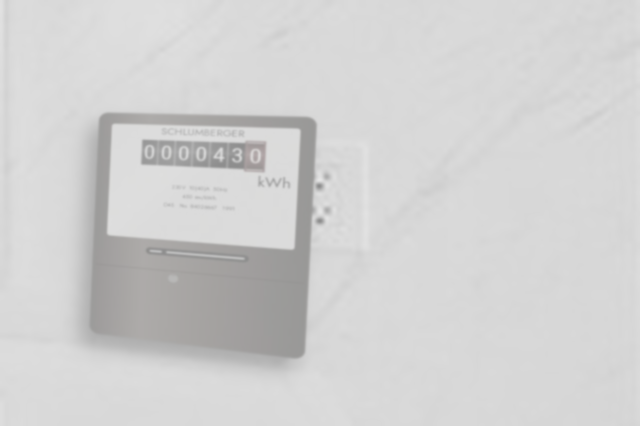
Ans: 43.0 kWh
